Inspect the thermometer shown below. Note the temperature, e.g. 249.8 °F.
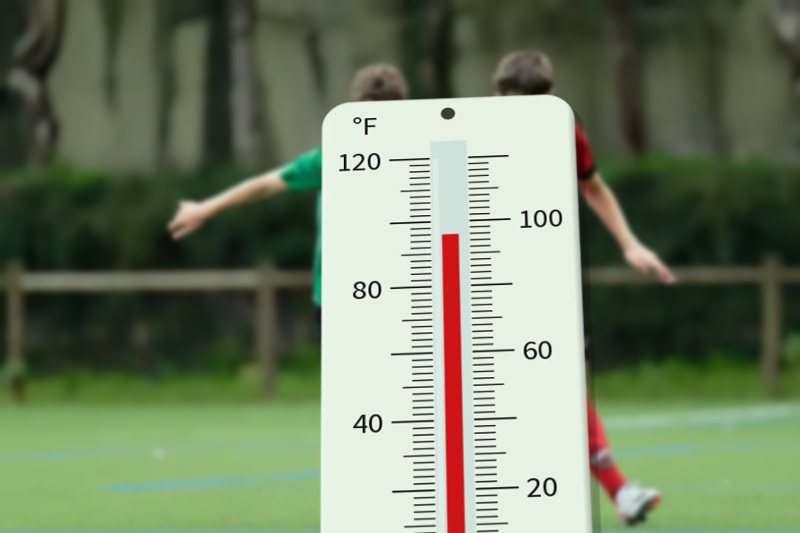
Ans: 96 °F
